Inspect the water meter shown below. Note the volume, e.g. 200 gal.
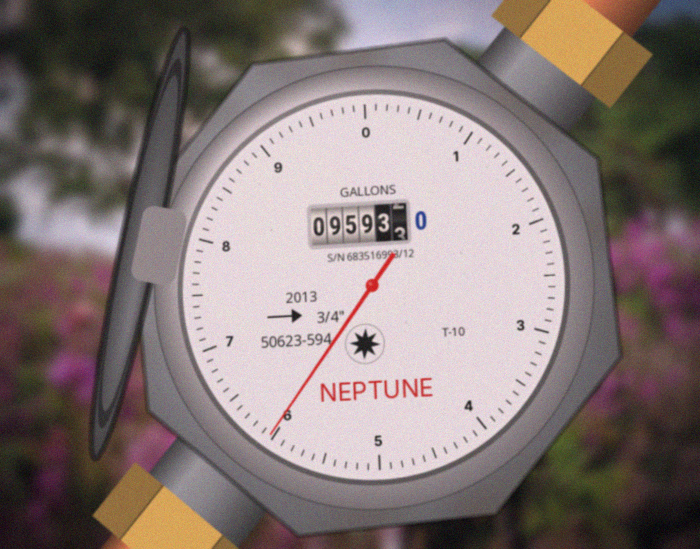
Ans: 959326.0 gal
